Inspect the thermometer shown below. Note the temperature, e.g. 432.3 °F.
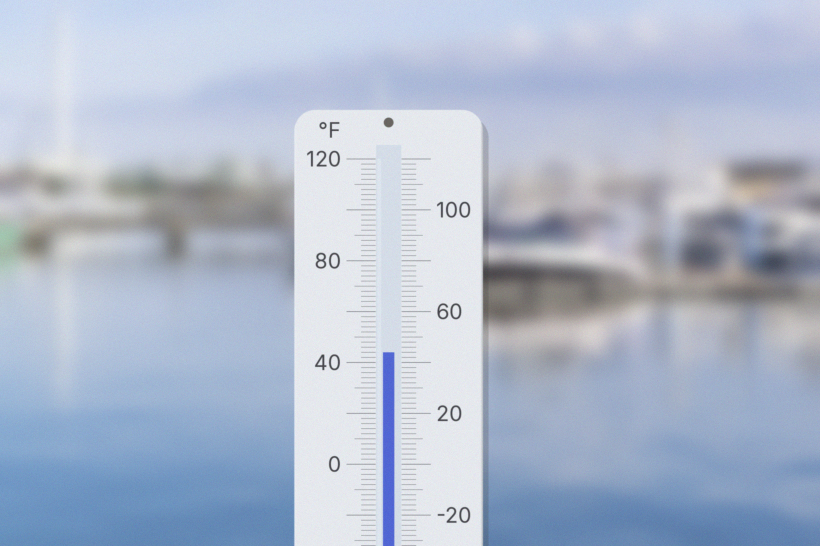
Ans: 44 °F
